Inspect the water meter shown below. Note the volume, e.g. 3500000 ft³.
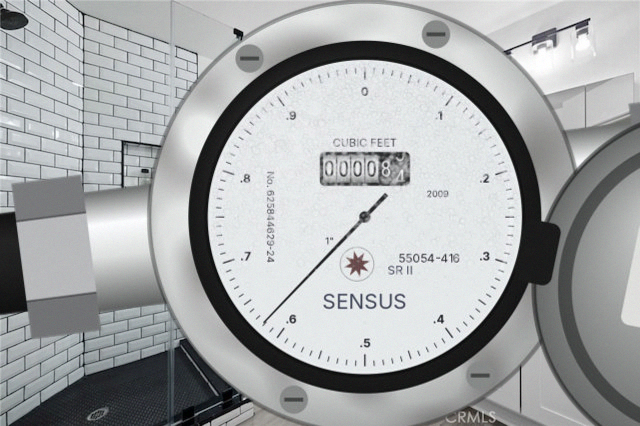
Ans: 83.62 ft³
